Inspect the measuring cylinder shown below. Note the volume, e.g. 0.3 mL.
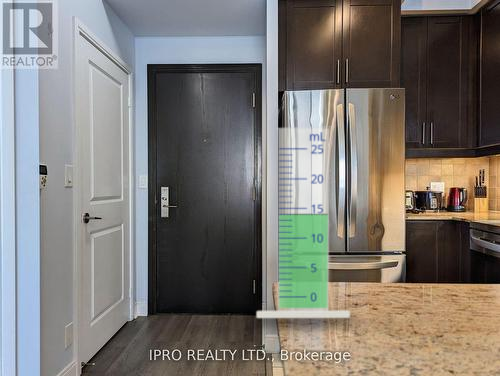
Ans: 14 mL
